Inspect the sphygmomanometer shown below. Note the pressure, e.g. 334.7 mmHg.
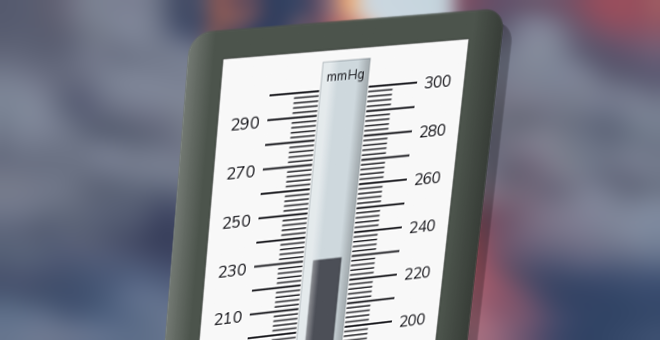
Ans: 230 mmHg
